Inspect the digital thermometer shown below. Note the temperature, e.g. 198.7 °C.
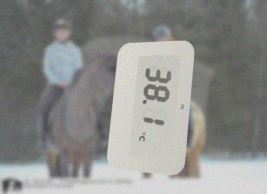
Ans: 38.1 °C
